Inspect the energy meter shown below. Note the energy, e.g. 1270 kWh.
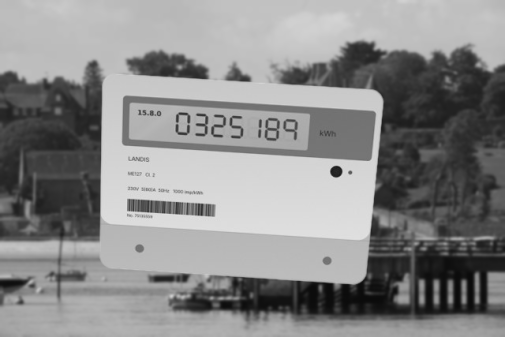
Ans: 325189 kWh
